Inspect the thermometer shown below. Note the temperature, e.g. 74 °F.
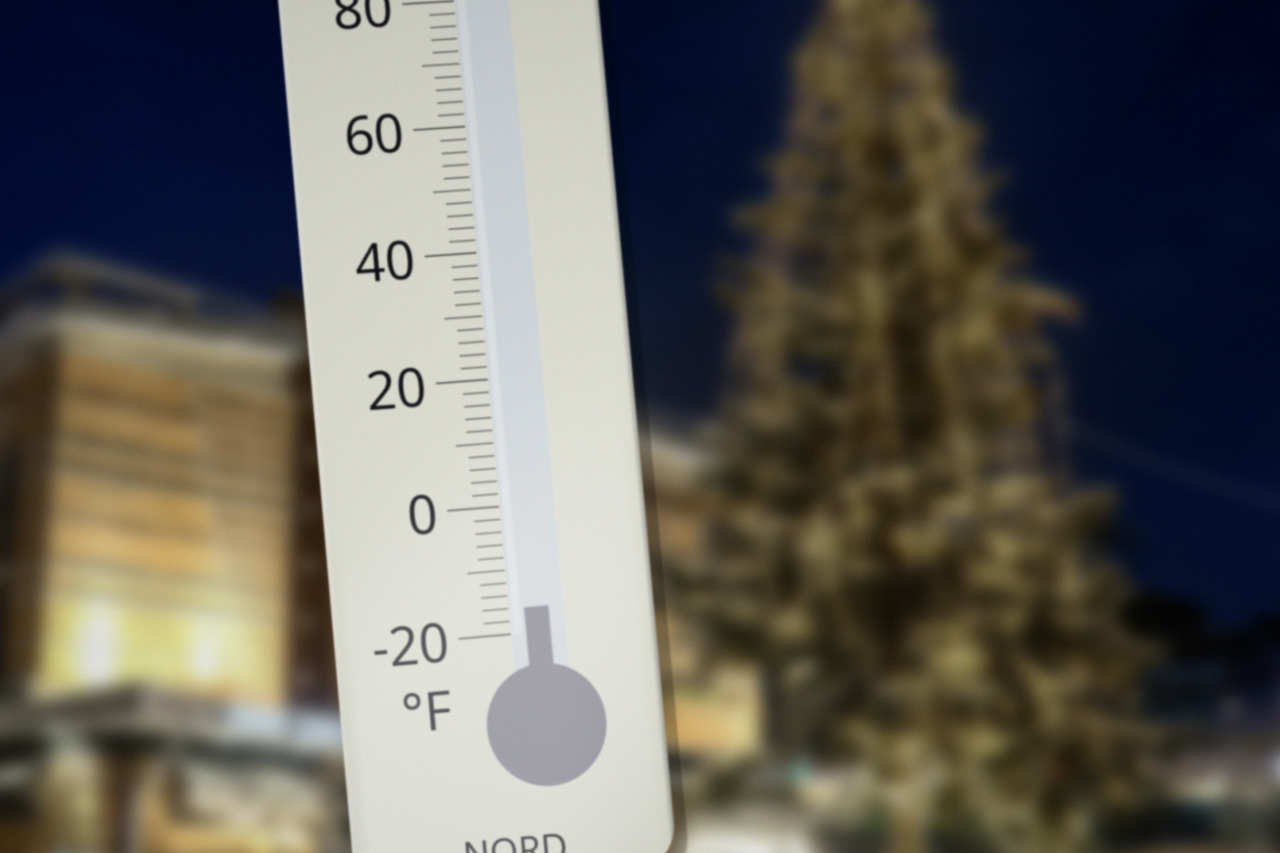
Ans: -16 °F
